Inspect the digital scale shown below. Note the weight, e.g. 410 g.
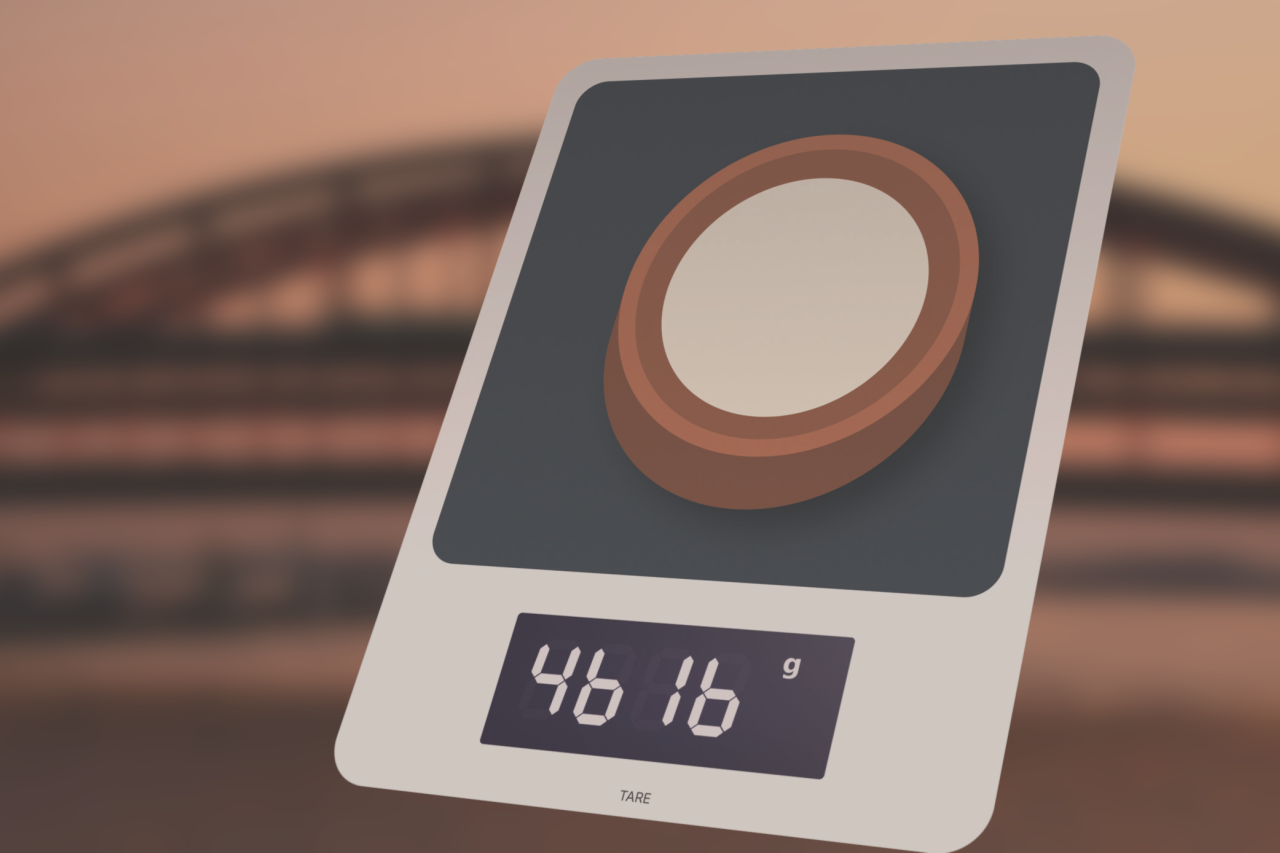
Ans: 4616 g
